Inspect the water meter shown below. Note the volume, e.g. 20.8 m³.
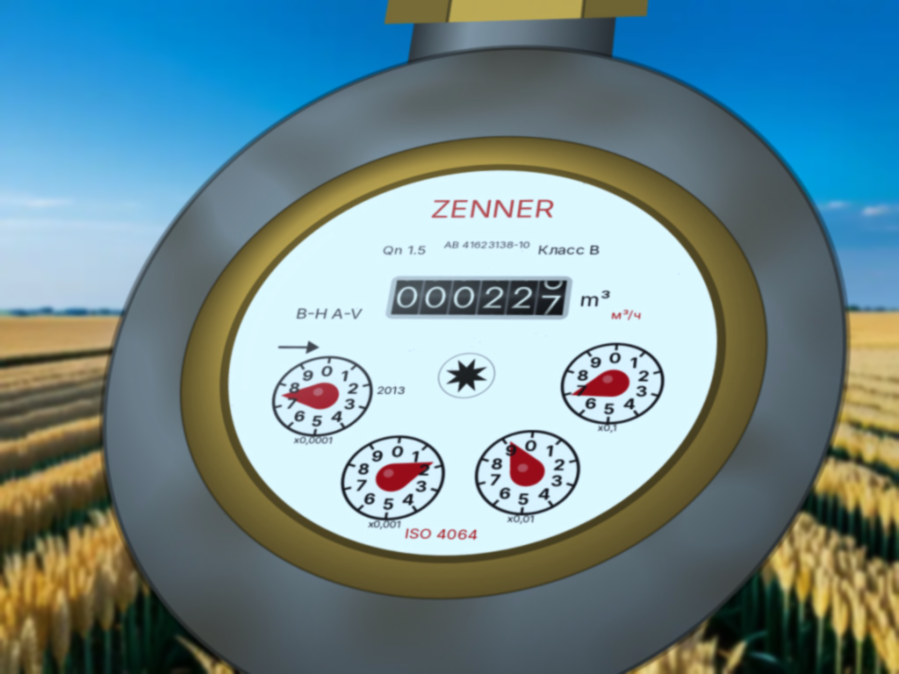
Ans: 226.6917 m³
